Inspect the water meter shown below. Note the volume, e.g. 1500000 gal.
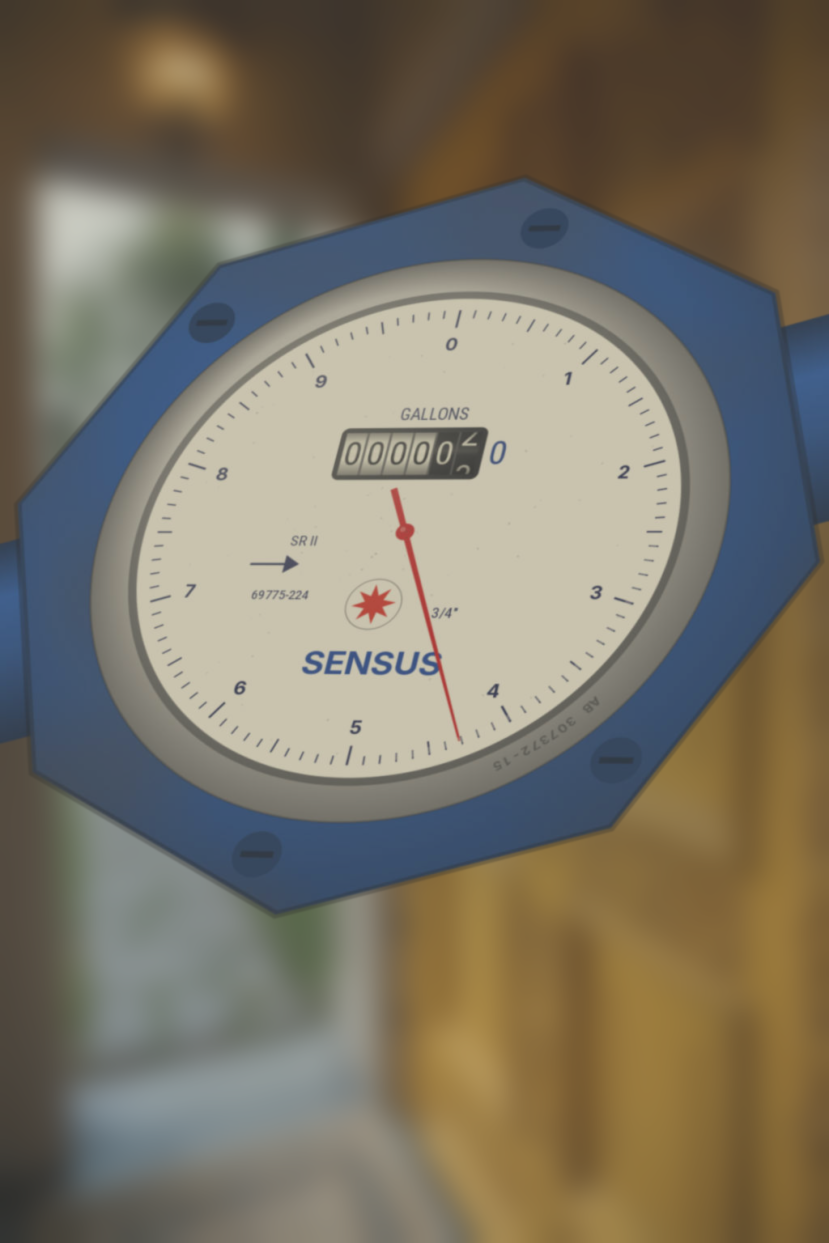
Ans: 24.3 gal
